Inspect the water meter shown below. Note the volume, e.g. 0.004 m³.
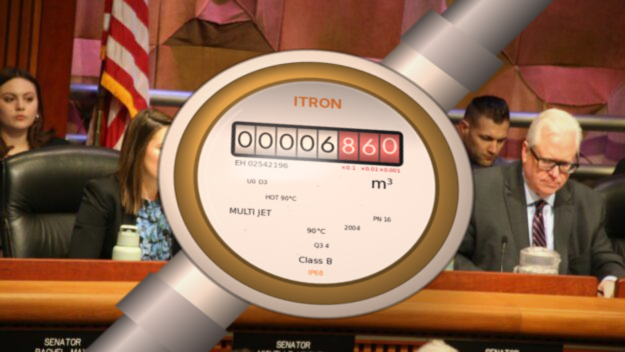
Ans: 6.860 m³
